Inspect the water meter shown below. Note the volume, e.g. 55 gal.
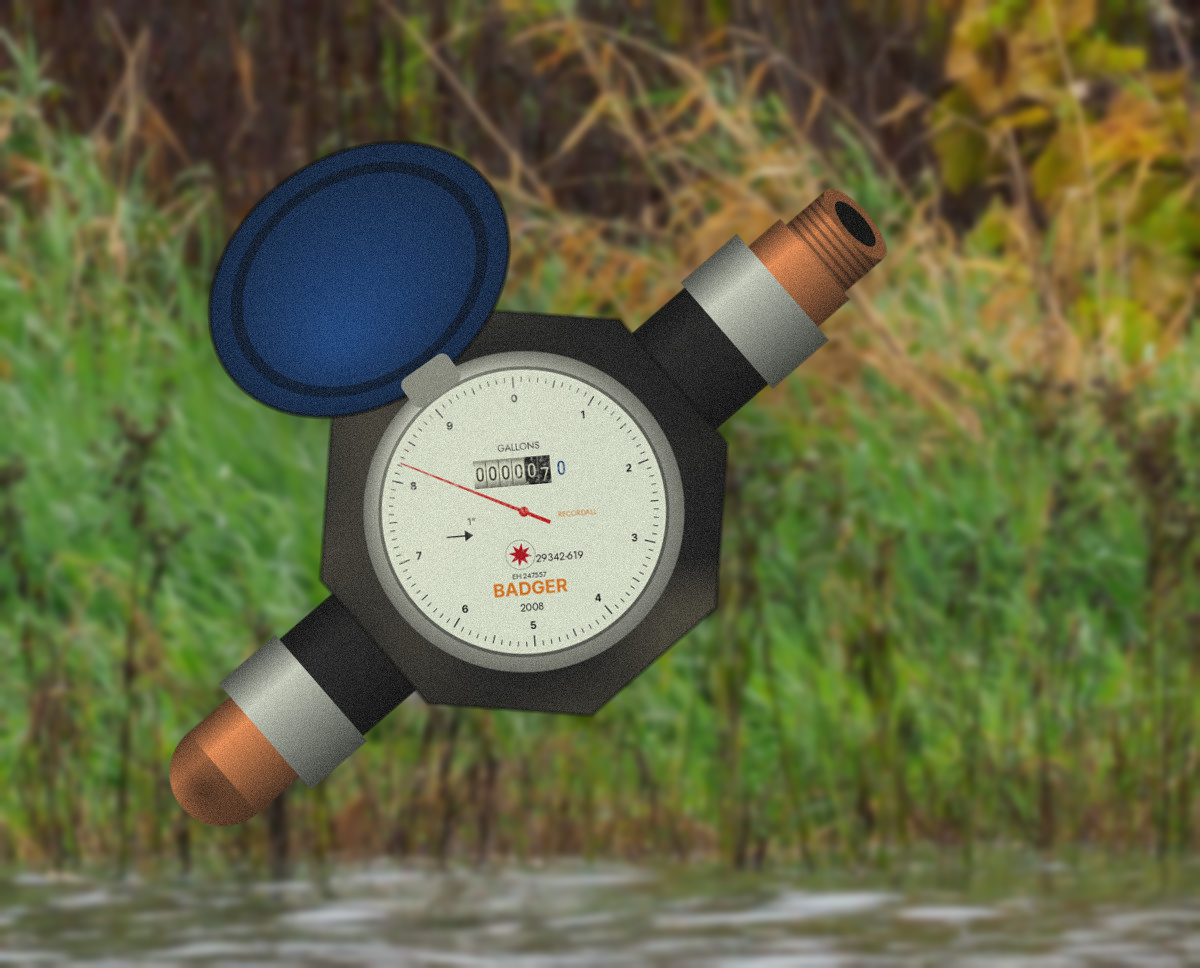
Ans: 68.2 gal
